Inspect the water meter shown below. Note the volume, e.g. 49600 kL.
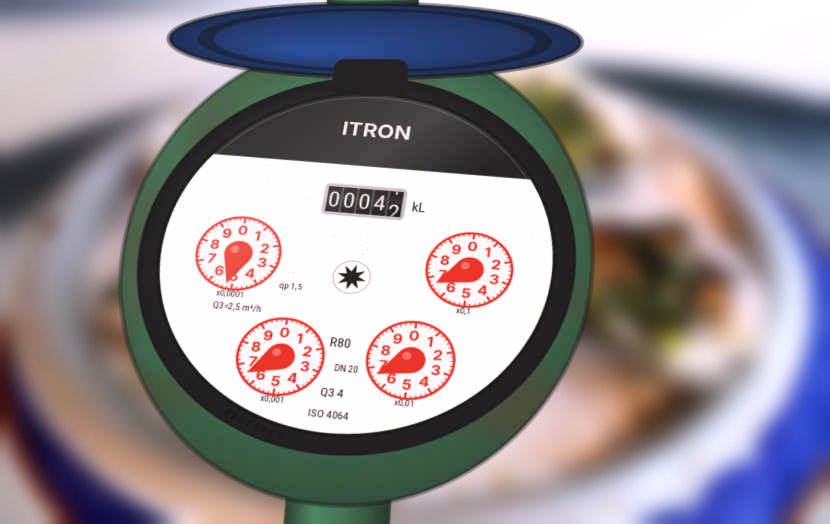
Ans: 41.6665 kL
